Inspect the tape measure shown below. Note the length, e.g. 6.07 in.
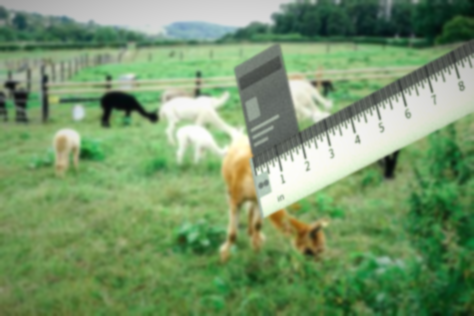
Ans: 2 in
